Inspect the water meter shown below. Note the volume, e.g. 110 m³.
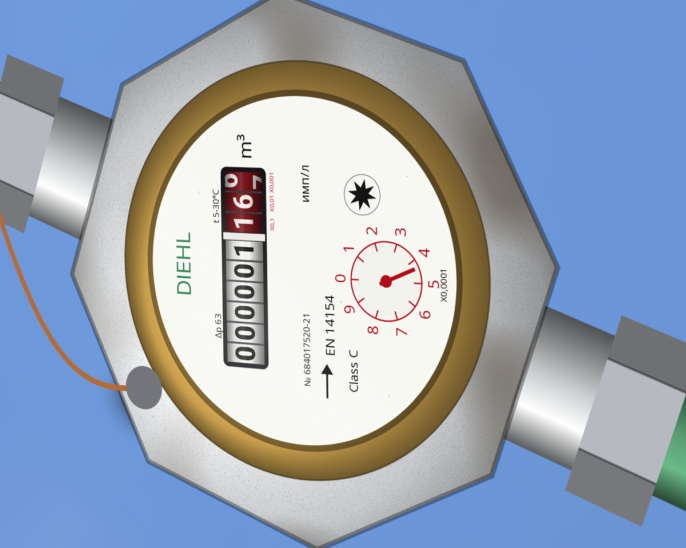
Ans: 1.1664 m³
